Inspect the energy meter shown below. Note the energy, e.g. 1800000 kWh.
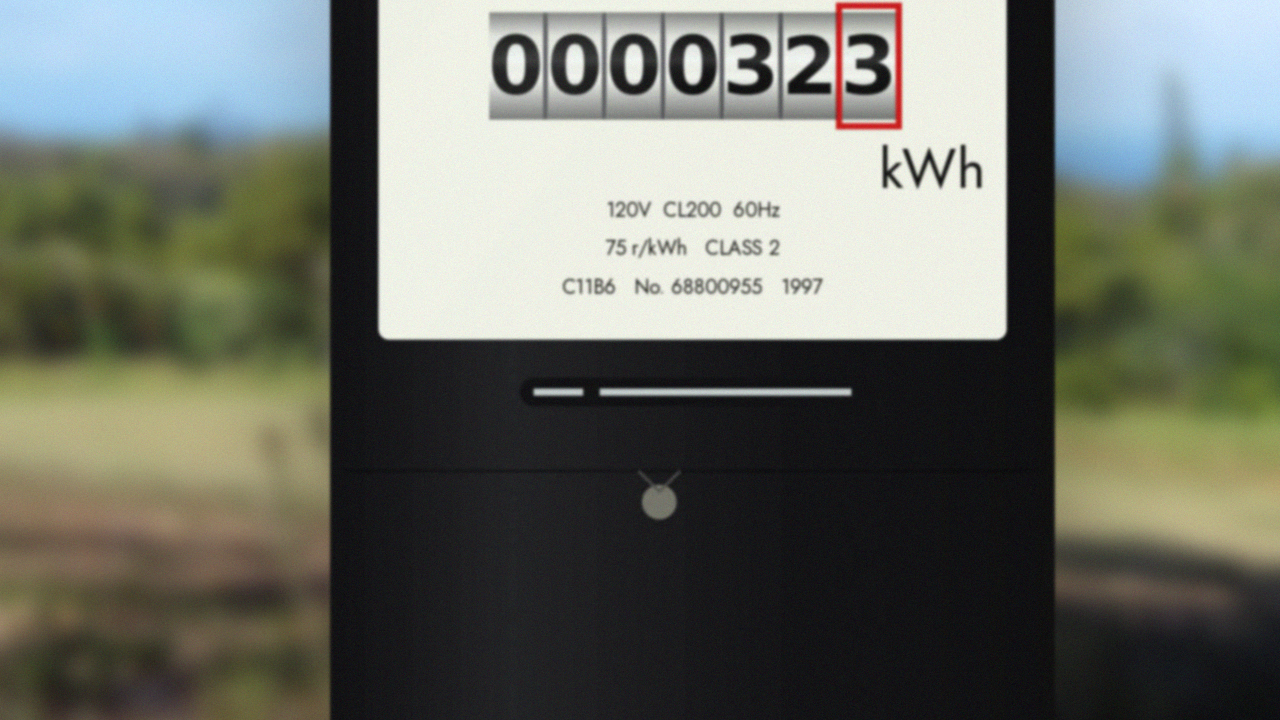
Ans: 32.3 kWh
